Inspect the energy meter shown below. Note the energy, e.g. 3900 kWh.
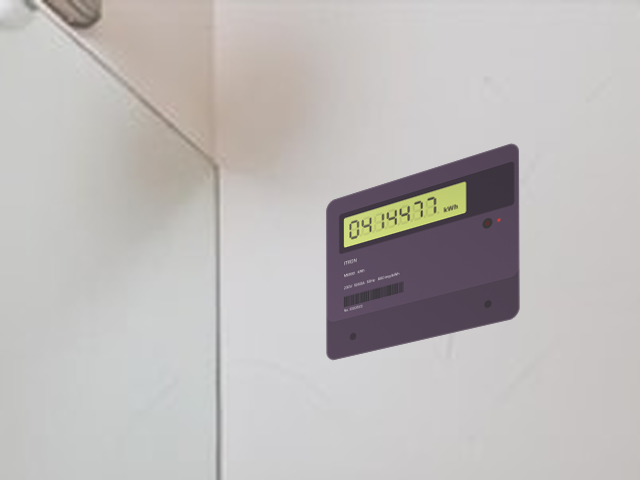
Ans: 414477 kWh
